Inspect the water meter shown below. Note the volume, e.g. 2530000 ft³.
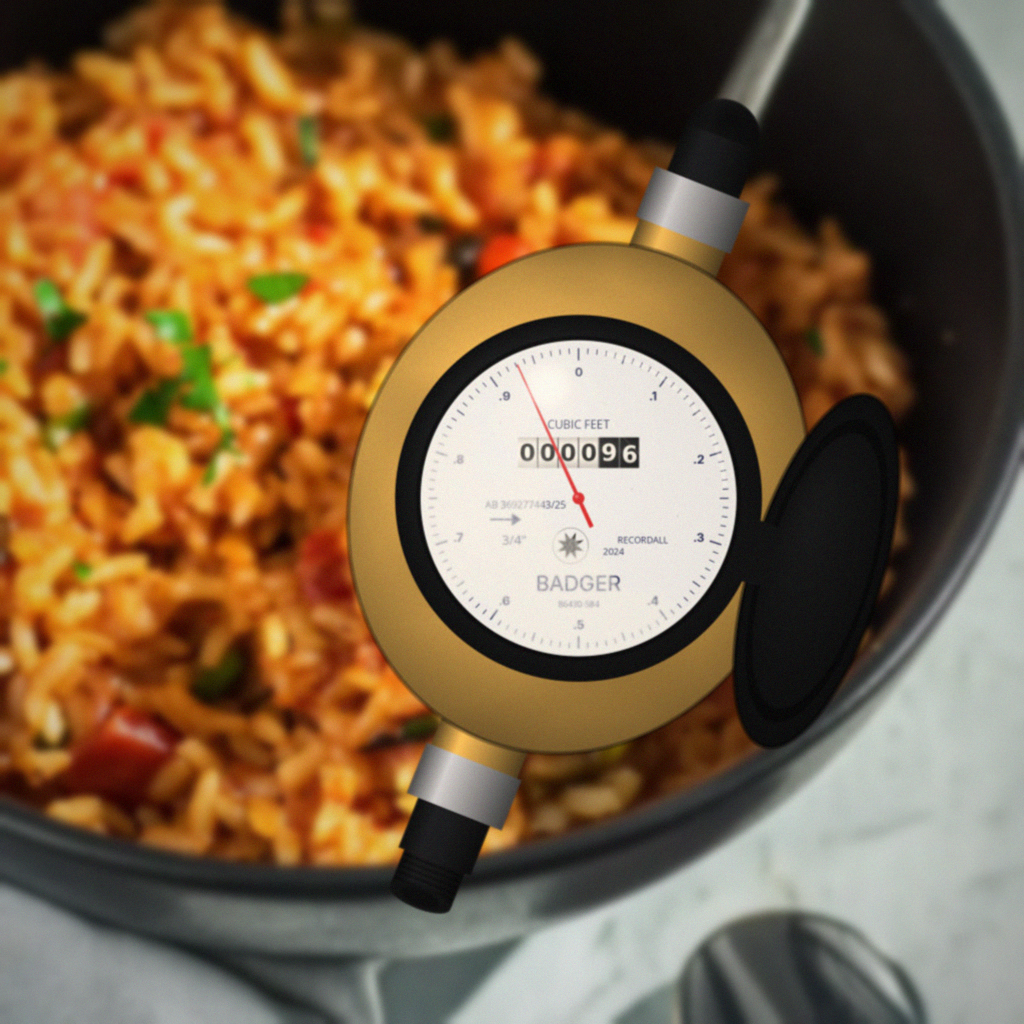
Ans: 95.93 ft³
